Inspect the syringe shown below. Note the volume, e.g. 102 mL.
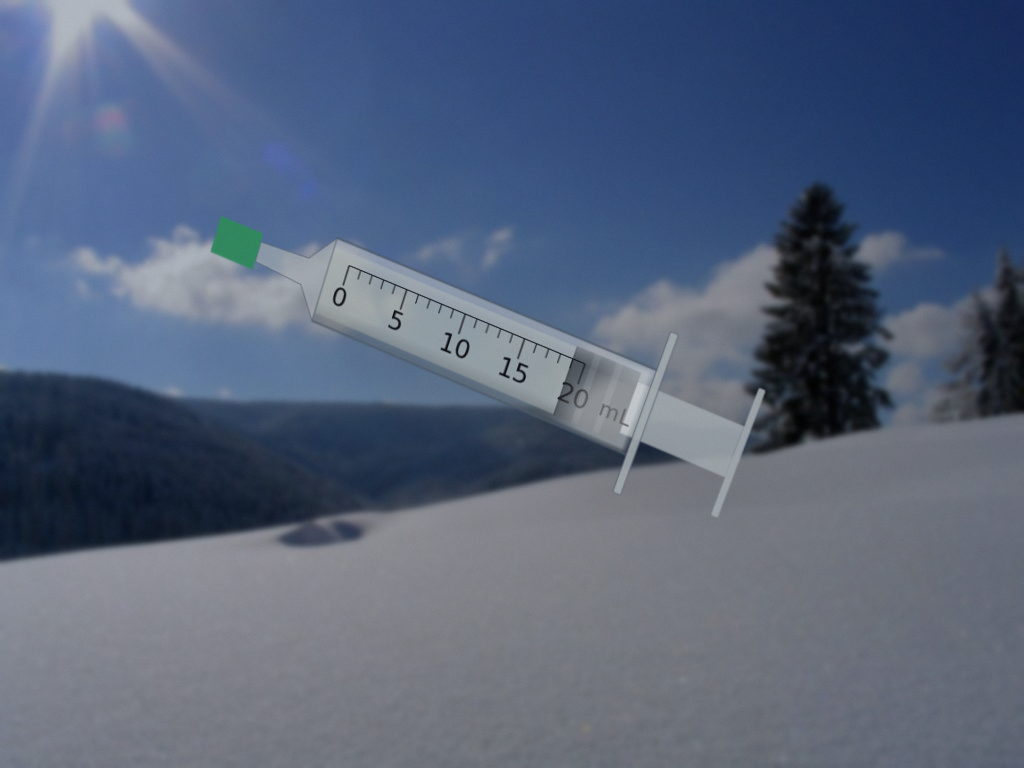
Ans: 19 mL
